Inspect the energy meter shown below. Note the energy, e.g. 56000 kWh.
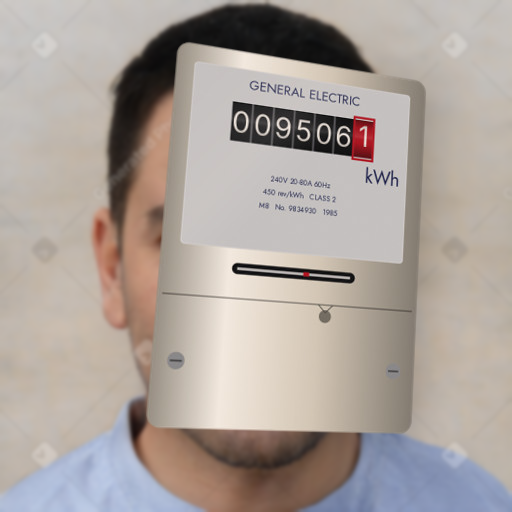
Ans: 9506.1 kWh
